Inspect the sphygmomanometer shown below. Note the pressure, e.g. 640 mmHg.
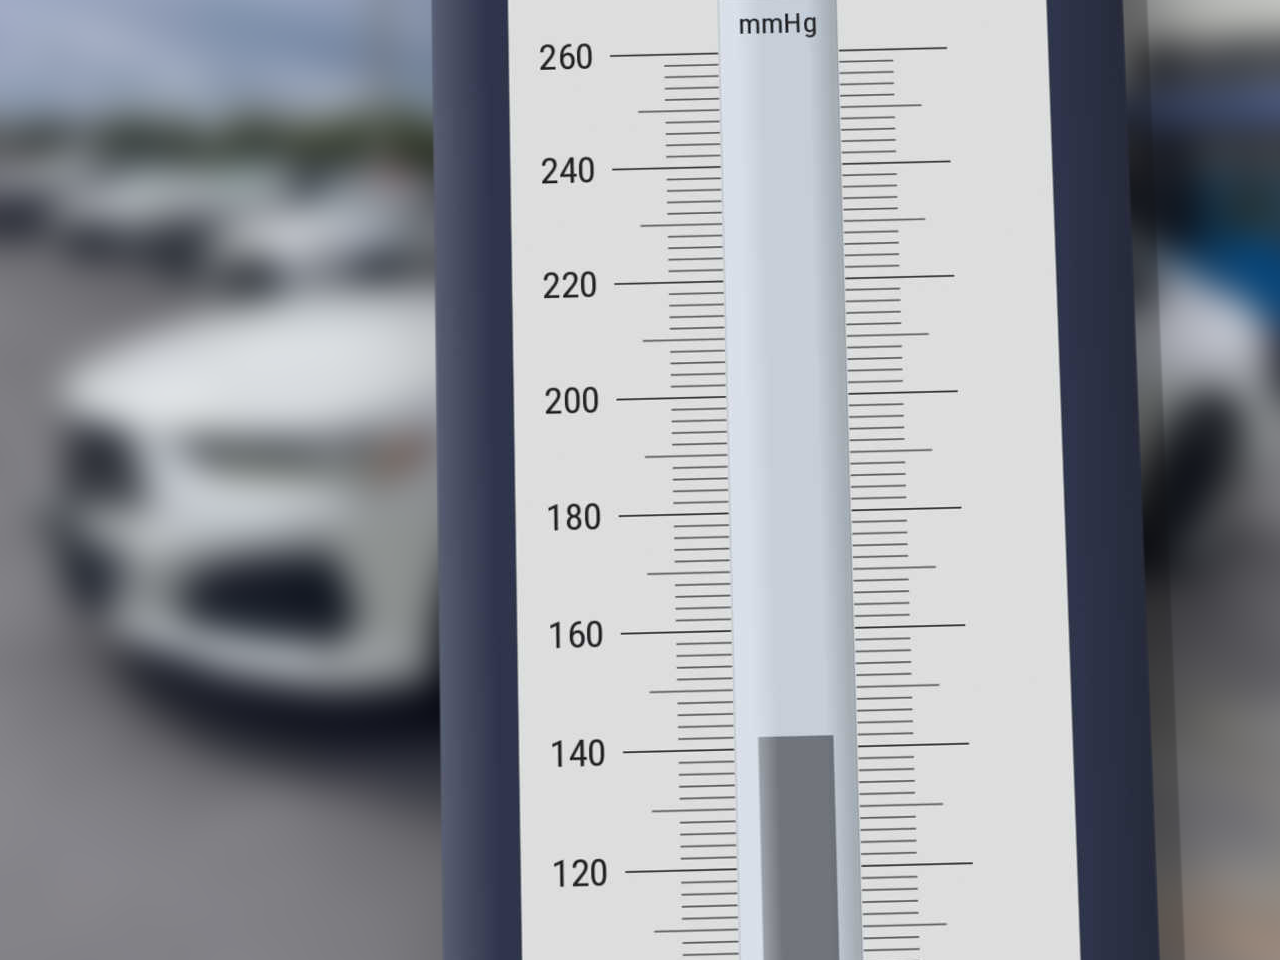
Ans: 142 mmHg
